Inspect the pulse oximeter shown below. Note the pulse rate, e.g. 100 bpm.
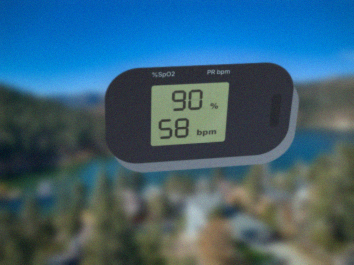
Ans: 58 bpm
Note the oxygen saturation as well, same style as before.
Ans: 90 %
